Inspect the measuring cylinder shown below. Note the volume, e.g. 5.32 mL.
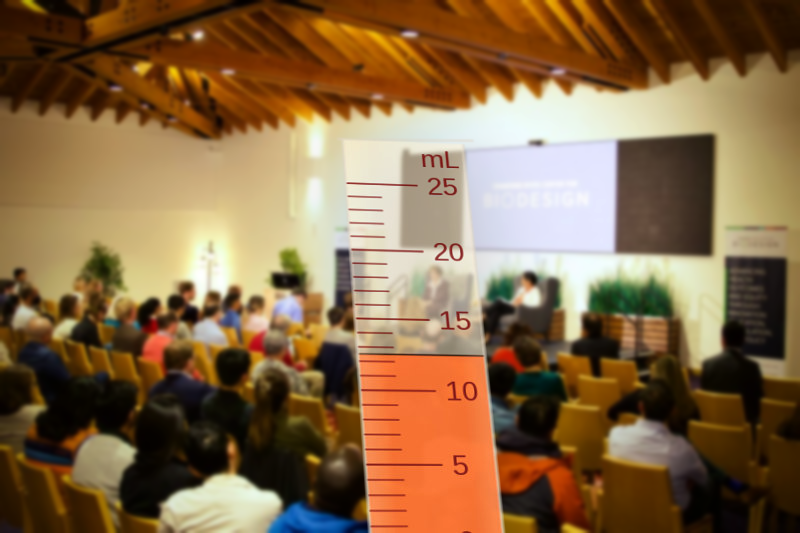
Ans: 12.5 mL
